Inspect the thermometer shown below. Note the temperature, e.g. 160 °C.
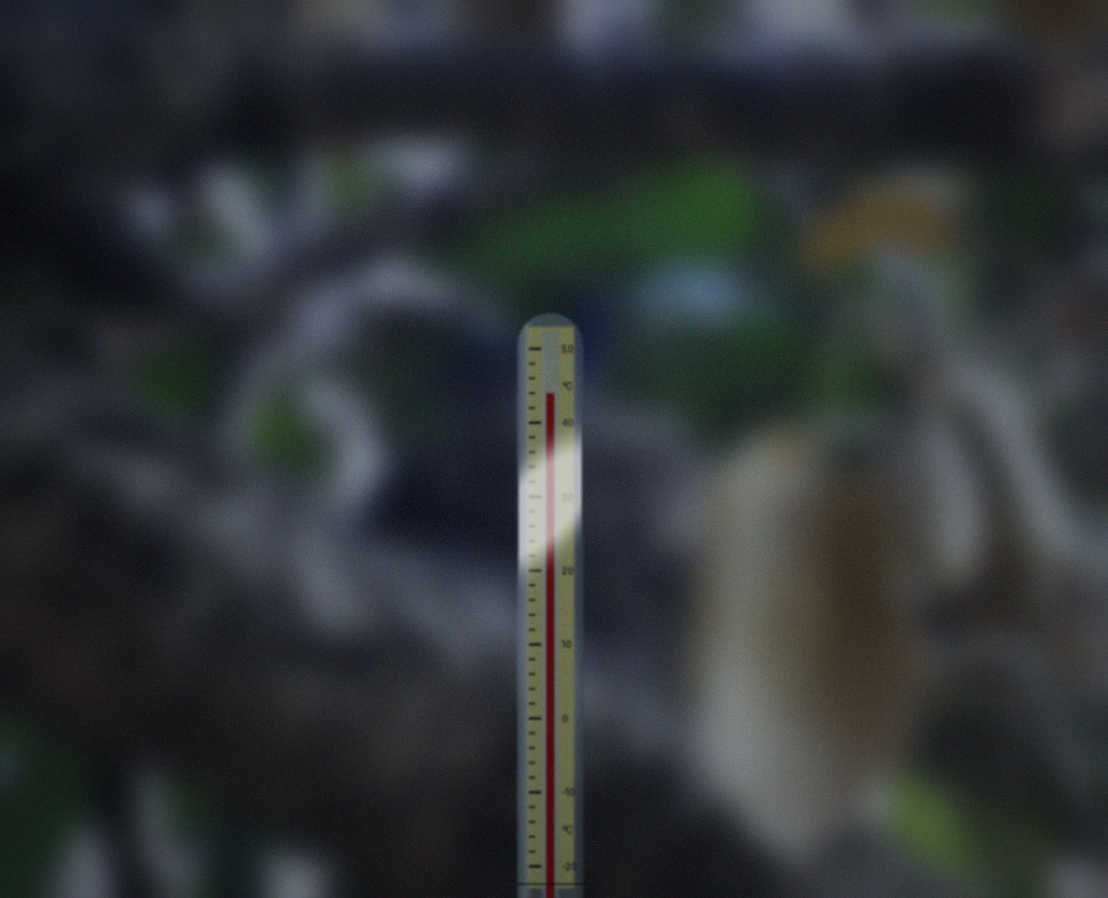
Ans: 44 °C
